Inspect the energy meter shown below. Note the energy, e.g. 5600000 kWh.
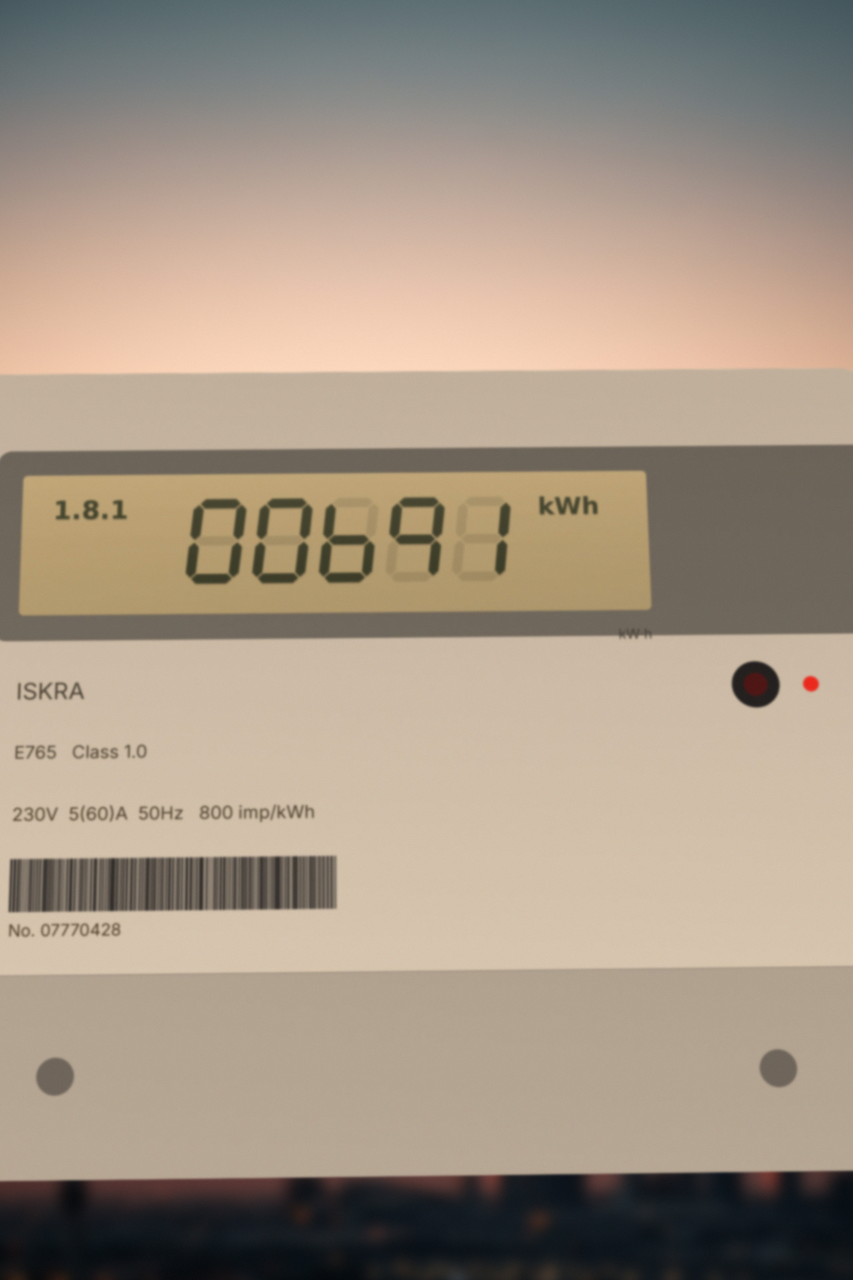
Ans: 691 kWh
